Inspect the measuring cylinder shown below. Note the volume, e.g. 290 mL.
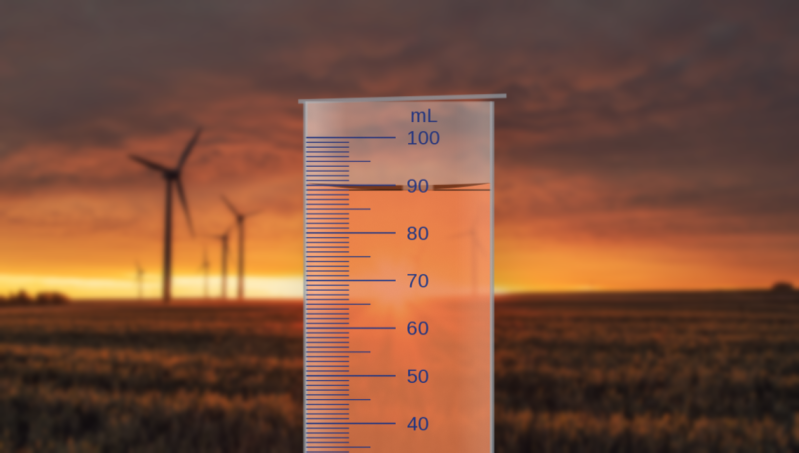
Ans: 89 mL
